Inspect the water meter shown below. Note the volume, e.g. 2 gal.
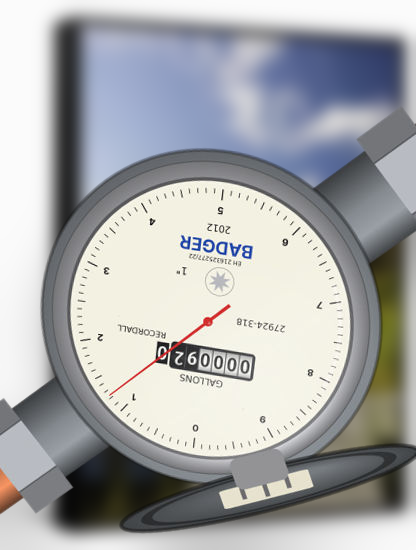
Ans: 921.2 gal
